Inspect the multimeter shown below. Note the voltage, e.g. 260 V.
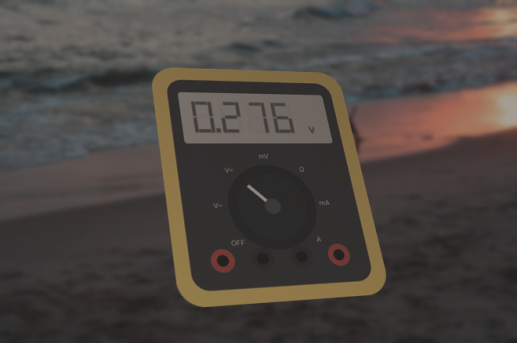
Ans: 0.276 V
